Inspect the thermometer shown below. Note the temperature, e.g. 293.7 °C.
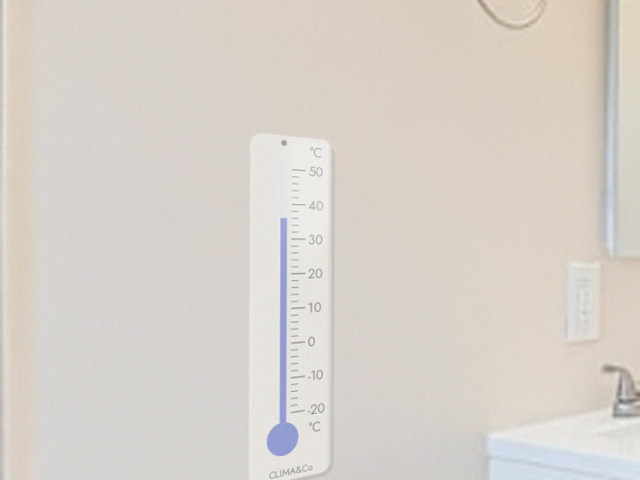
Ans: 36 °C
